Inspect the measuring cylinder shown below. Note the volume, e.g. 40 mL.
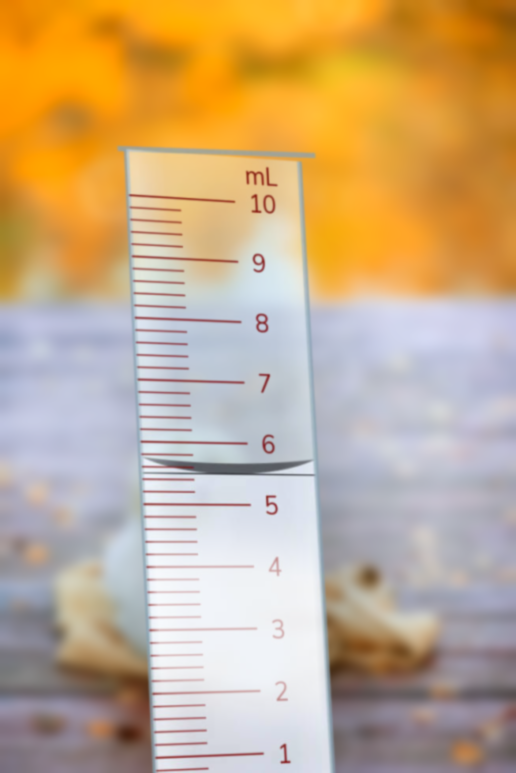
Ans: 5.5 mL
